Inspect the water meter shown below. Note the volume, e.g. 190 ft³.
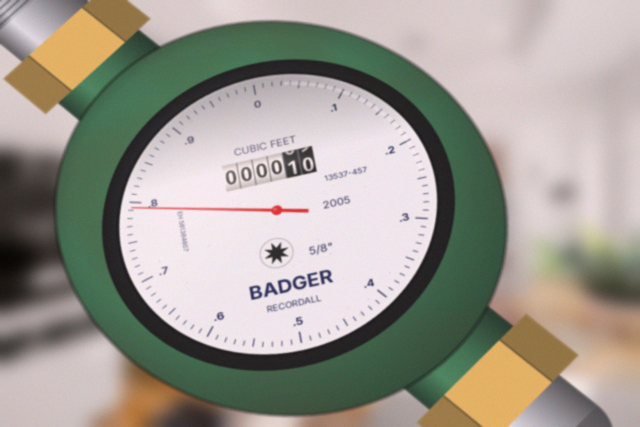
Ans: 9.79 ft³
